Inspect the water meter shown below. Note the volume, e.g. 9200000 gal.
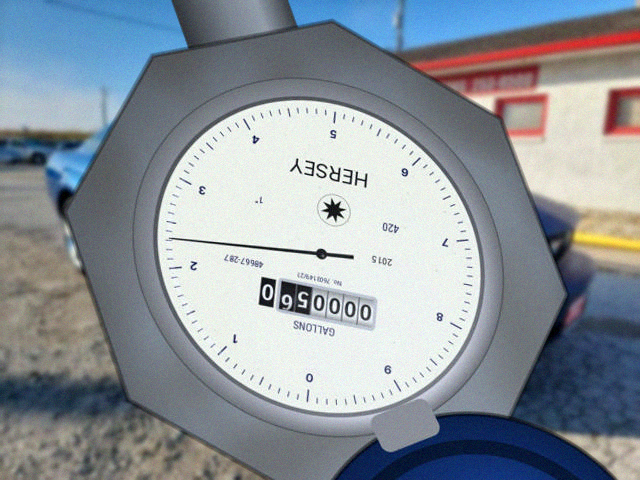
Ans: 562.3 gal
